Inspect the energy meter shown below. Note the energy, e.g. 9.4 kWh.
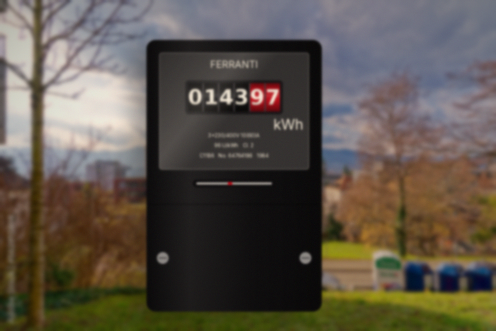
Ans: 143.97 kWh
